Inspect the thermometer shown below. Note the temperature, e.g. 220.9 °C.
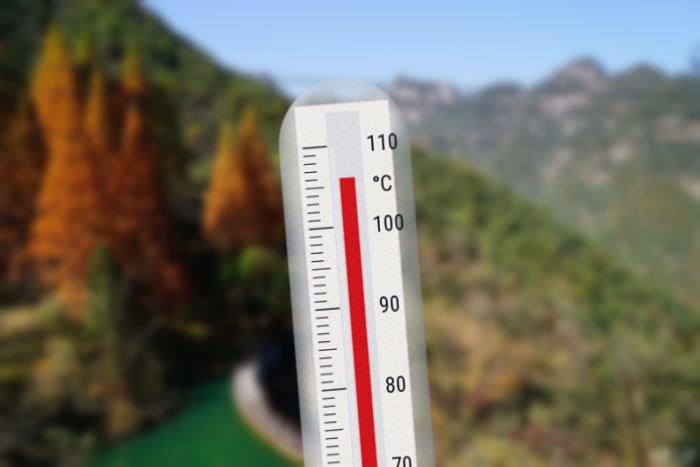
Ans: 106 °C
